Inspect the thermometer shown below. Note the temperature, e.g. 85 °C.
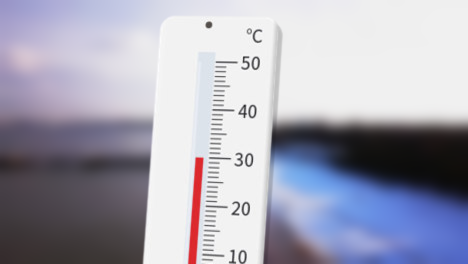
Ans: 30 °C
